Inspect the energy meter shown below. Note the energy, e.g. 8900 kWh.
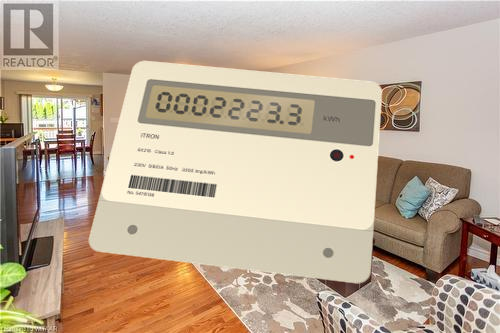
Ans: 2223.3 kWh
